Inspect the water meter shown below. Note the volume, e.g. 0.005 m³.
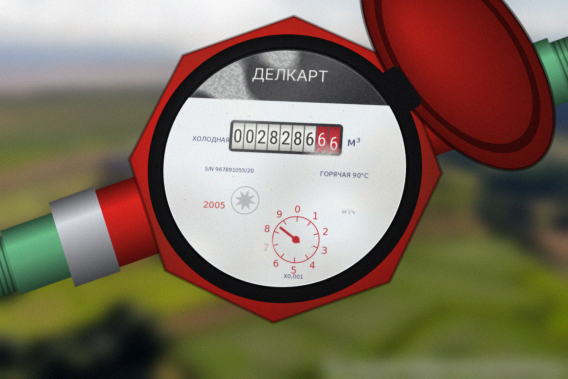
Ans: 28286.658 m³
